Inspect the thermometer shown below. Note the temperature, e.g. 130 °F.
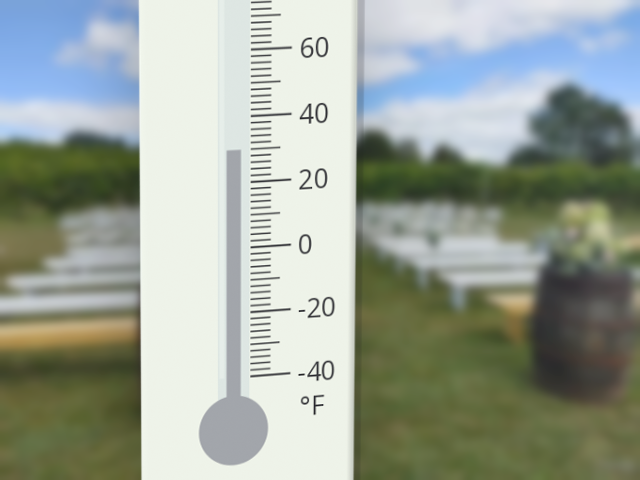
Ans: 30 °F
